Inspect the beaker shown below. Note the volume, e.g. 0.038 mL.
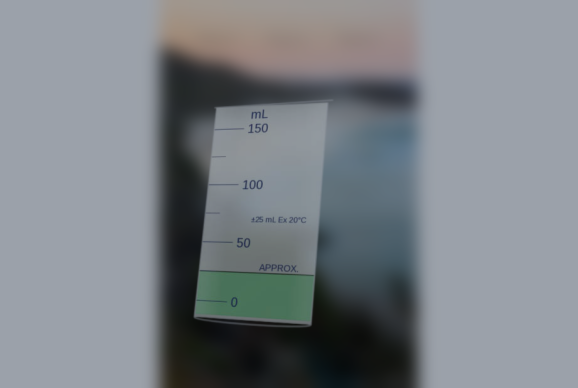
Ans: 25 mL
